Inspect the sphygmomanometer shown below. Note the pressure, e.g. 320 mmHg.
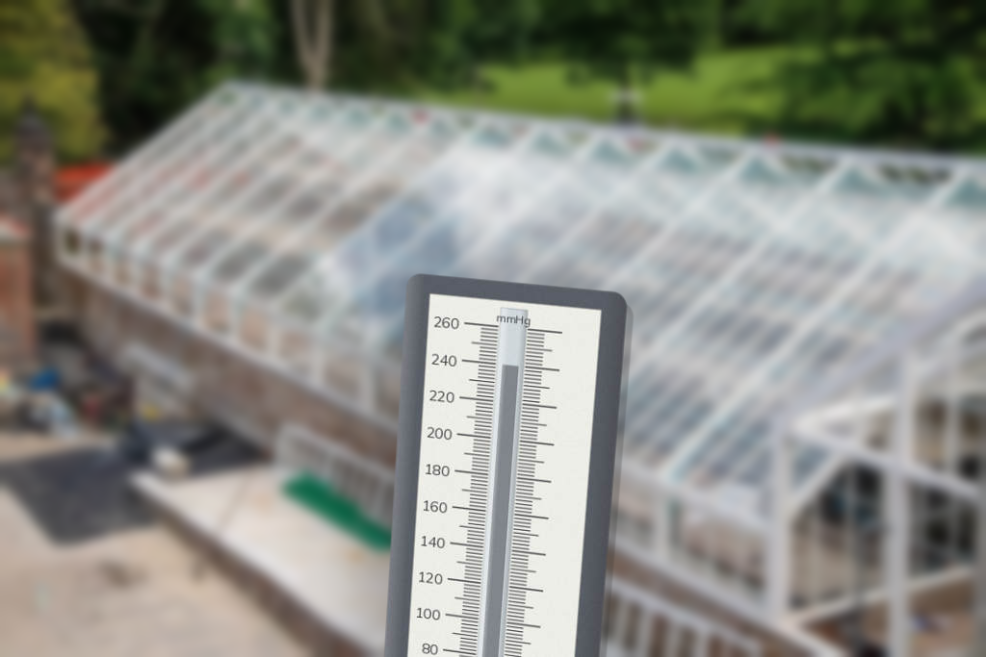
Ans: 240 mmHg
